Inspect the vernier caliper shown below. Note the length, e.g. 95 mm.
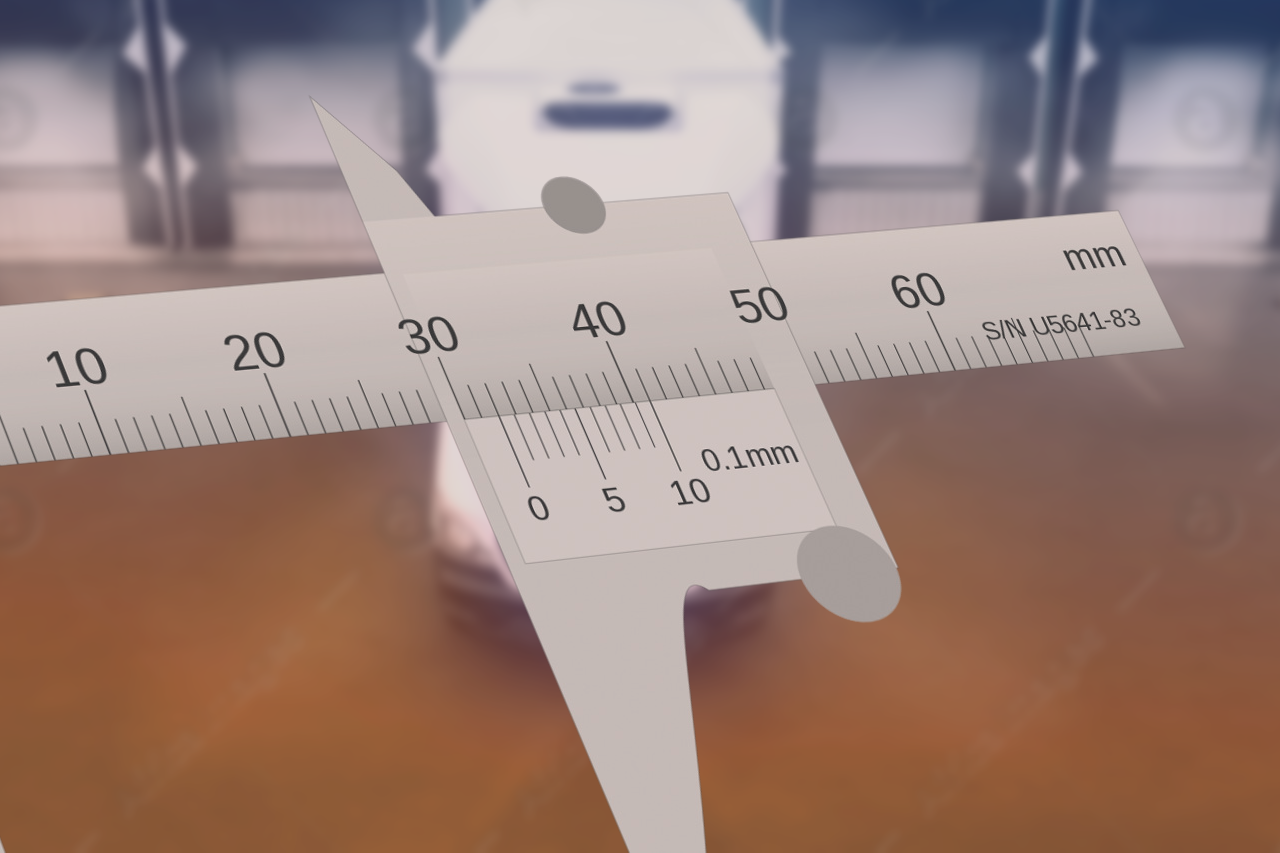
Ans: 32.0 mm
